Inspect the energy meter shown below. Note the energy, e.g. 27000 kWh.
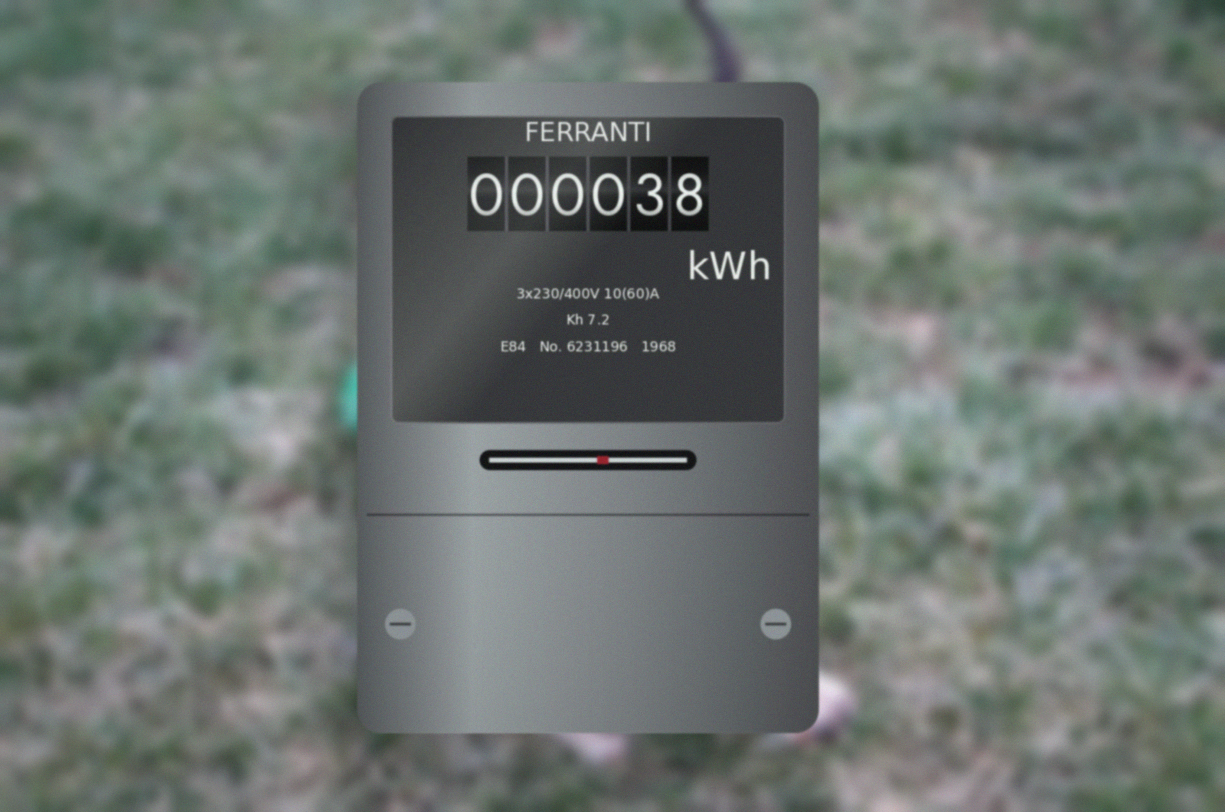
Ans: 38 kWh
